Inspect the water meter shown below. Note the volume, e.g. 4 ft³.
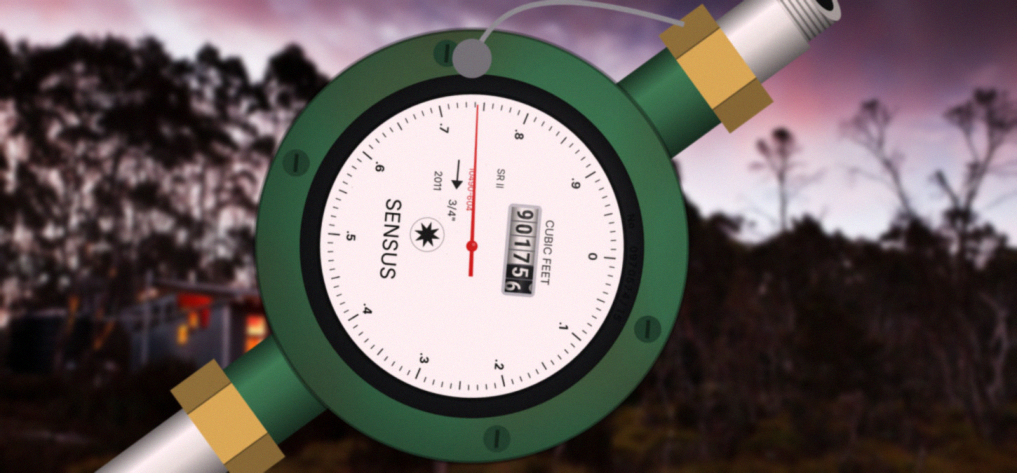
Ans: 901755.74 ft³
